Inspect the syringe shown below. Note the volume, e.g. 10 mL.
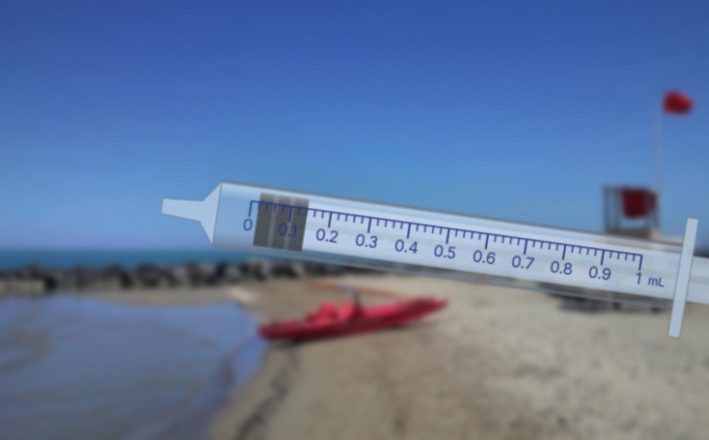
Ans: 0.02 mL
